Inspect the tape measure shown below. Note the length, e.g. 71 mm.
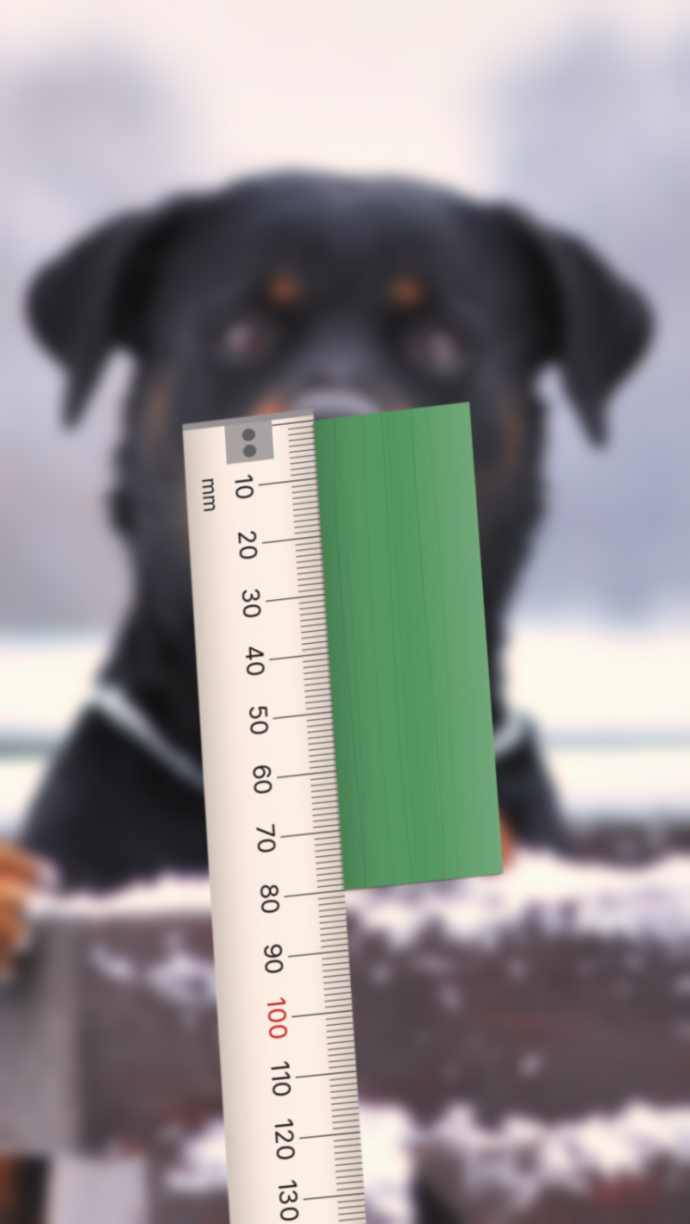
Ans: 80 mm
